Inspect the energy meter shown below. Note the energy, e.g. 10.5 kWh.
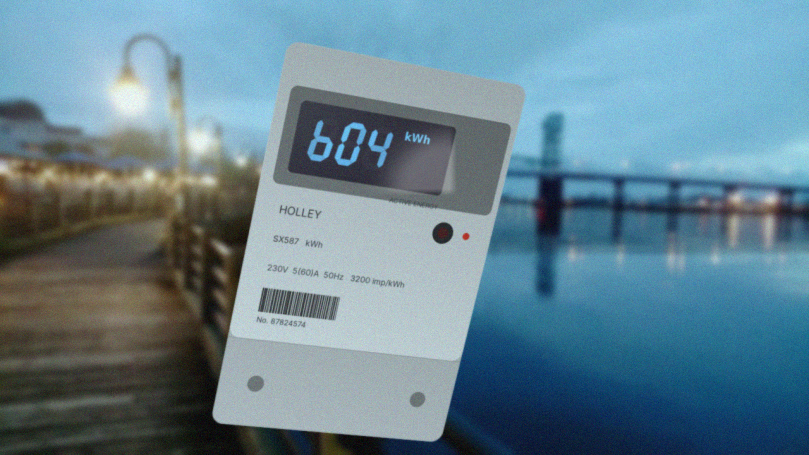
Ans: 604 kWh
